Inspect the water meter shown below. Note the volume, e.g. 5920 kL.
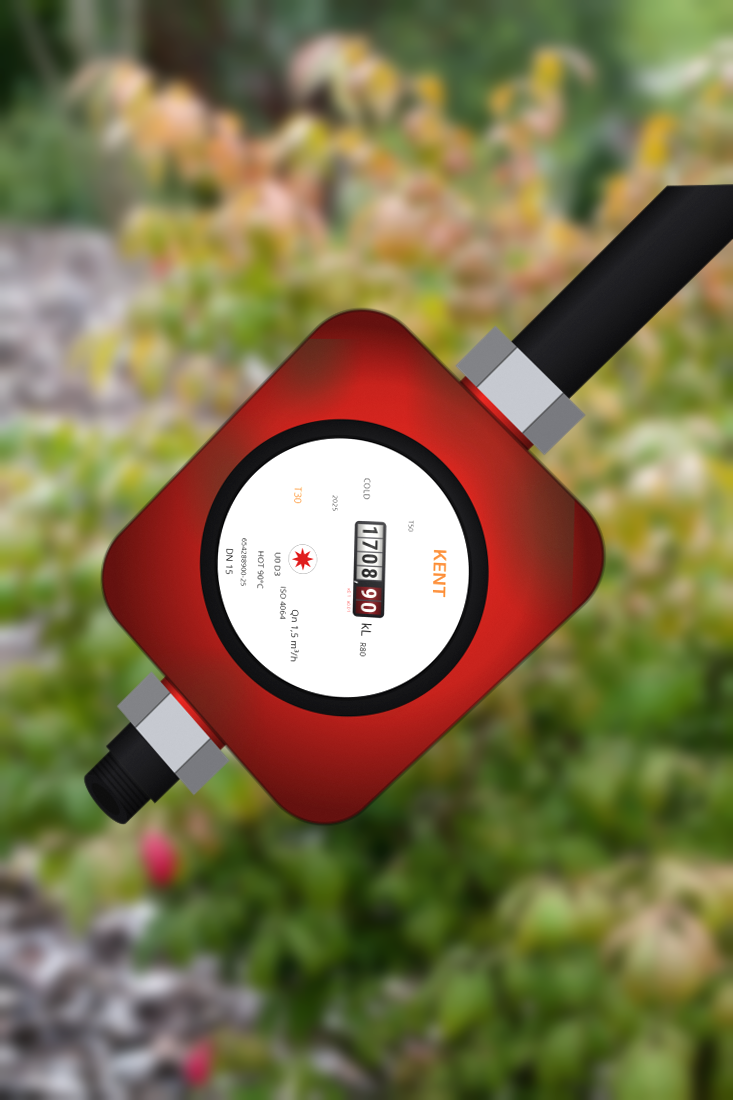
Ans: 1708.90 kL
